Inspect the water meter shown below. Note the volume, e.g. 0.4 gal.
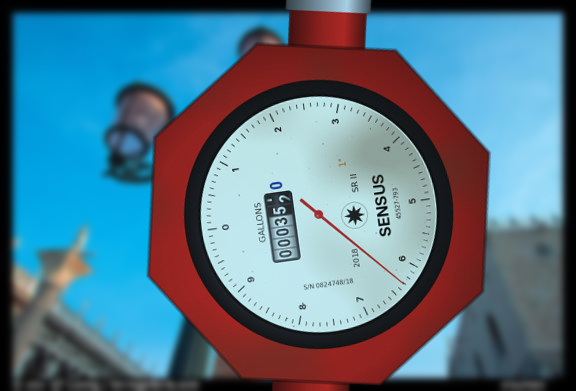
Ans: 3516.3 gal
